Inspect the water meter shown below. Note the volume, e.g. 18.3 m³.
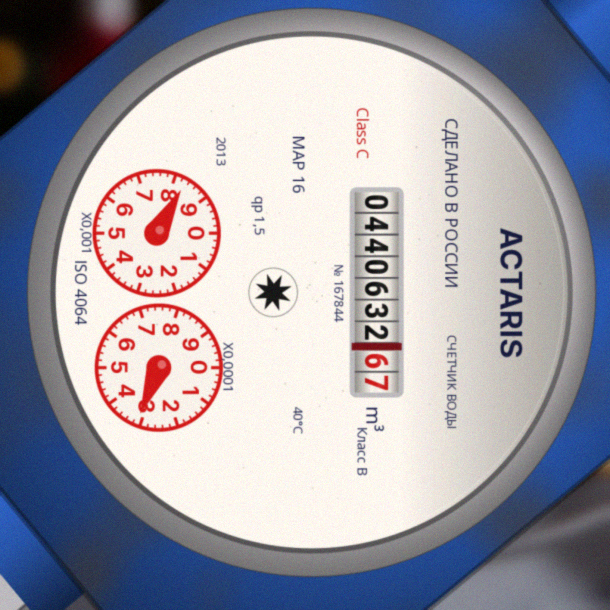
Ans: 440632.6783 m³
